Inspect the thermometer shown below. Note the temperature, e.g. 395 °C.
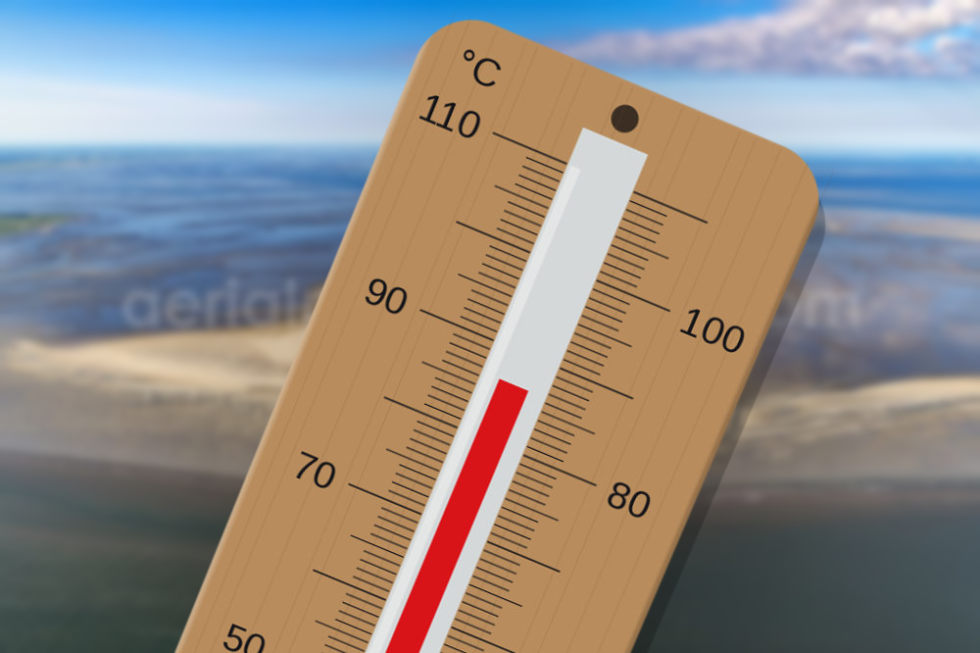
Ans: 86.5 °C
